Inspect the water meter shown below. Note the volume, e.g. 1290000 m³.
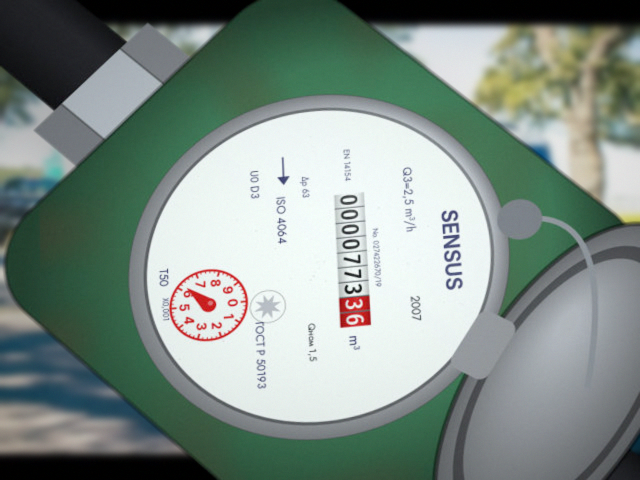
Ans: 773.366 m³
